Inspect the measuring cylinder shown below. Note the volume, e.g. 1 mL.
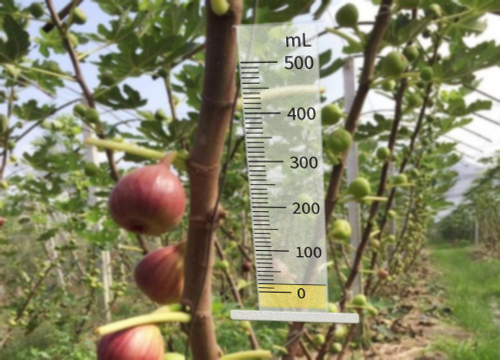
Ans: 20 mL
